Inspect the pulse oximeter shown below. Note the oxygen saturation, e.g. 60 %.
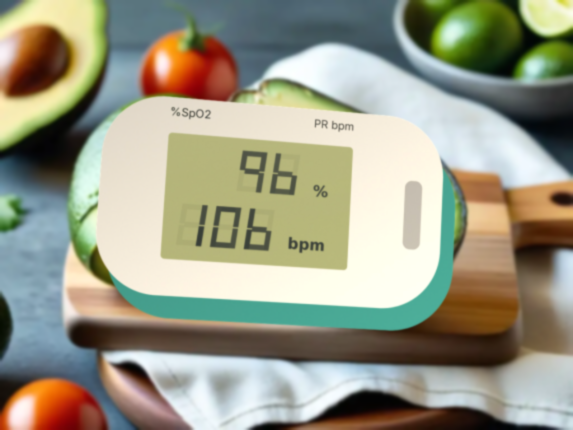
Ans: 96 %
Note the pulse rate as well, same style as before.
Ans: 106 bpm
